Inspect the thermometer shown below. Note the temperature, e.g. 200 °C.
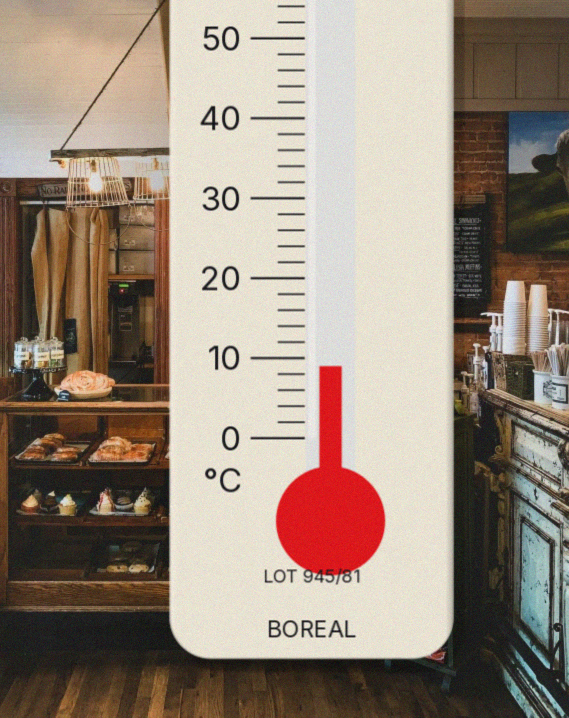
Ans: 9 °C
